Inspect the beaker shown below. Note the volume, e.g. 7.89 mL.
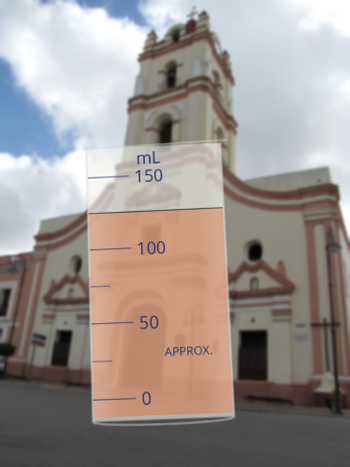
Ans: 125 mL
